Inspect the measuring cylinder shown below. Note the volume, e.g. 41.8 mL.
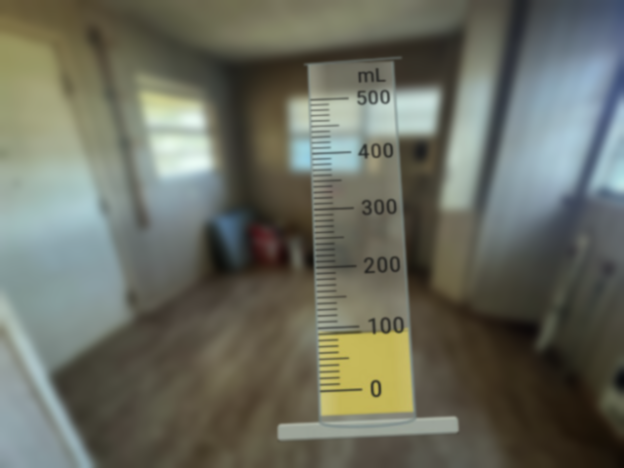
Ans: 90 mL
